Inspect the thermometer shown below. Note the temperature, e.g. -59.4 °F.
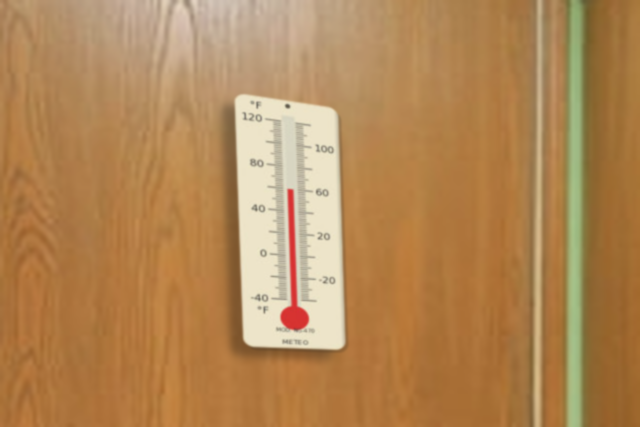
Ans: 60 °F
